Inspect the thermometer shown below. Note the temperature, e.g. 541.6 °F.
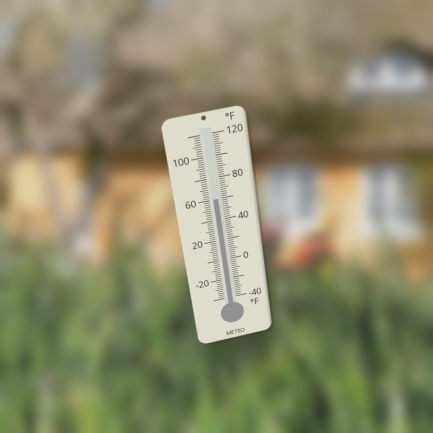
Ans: 60 °F
